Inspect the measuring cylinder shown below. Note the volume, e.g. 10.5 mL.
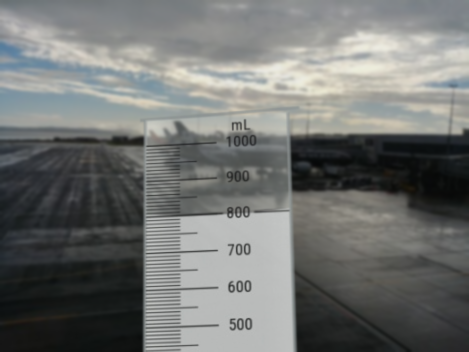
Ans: 800 mL
